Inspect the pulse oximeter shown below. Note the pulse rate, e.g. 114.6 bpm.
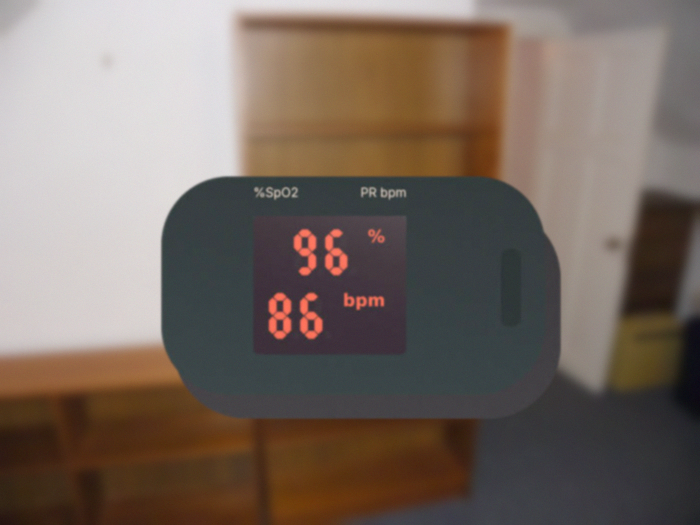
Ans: 86 bpm
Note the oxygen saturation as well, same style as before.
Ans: 96 %
